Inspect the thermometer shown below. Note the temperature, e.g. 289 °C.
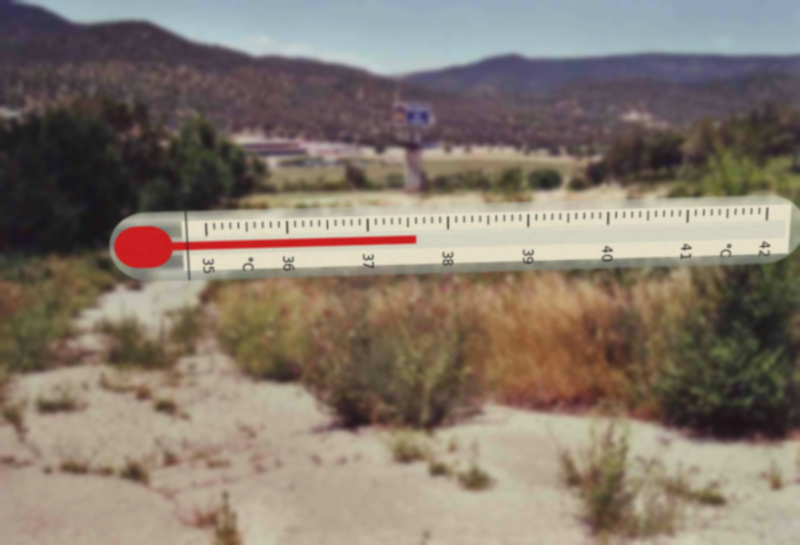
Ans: 37.6 °C
